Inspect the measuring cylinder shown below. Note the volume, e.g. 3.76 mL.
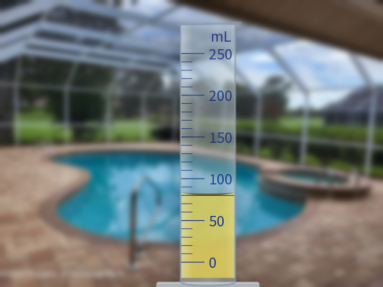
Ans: 80 mL
